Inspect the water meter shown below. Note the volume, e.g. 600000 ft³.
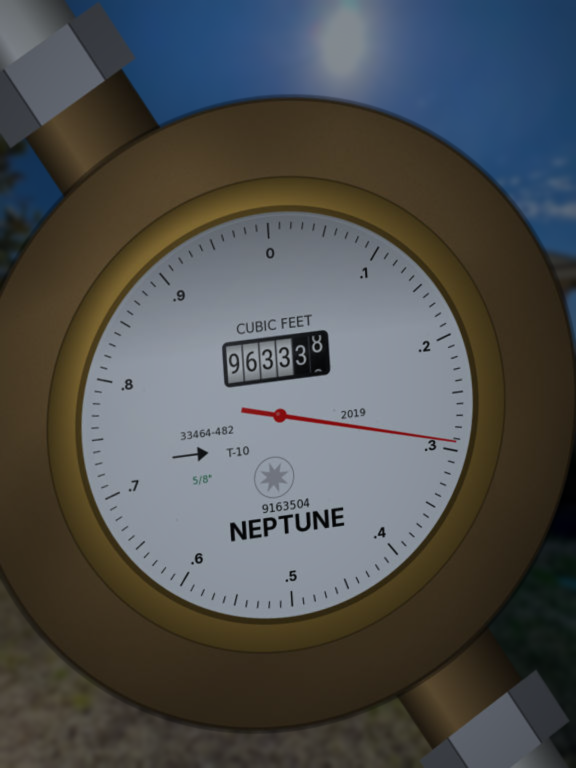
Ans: 963338.29 ft³
